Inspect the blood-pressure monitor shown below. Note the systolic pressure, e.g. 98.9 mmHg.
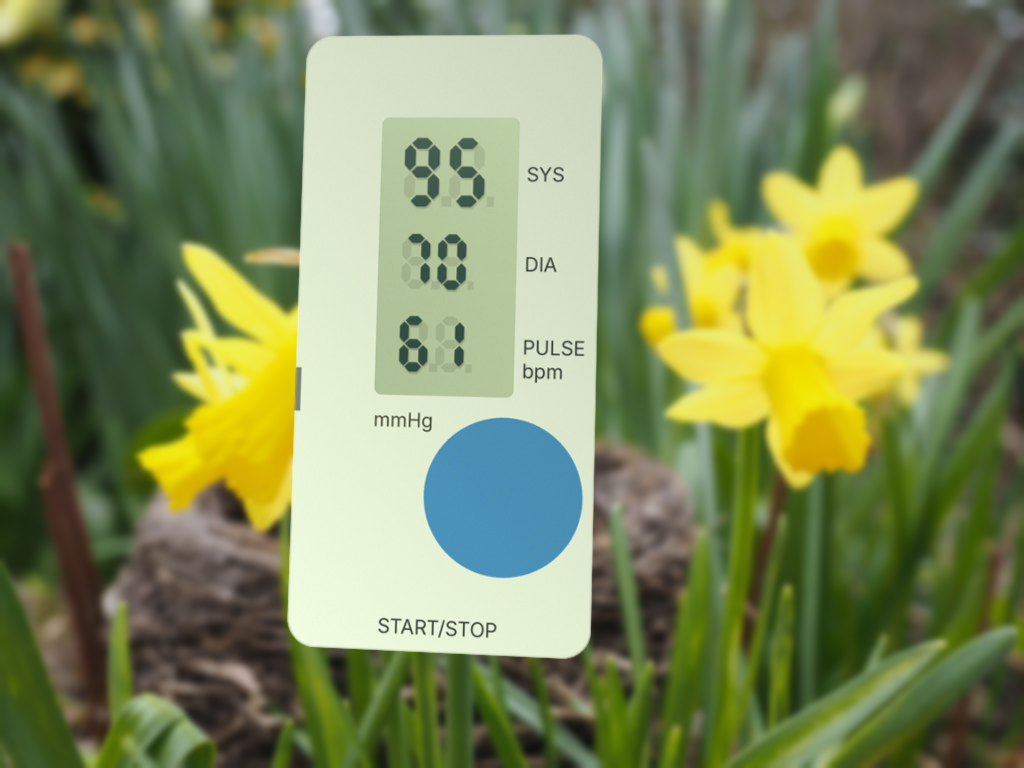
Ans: 95 mmHg
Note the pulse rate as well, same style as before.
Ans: 61 bpm
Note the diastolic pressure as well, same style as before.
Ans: 70 mmHg
